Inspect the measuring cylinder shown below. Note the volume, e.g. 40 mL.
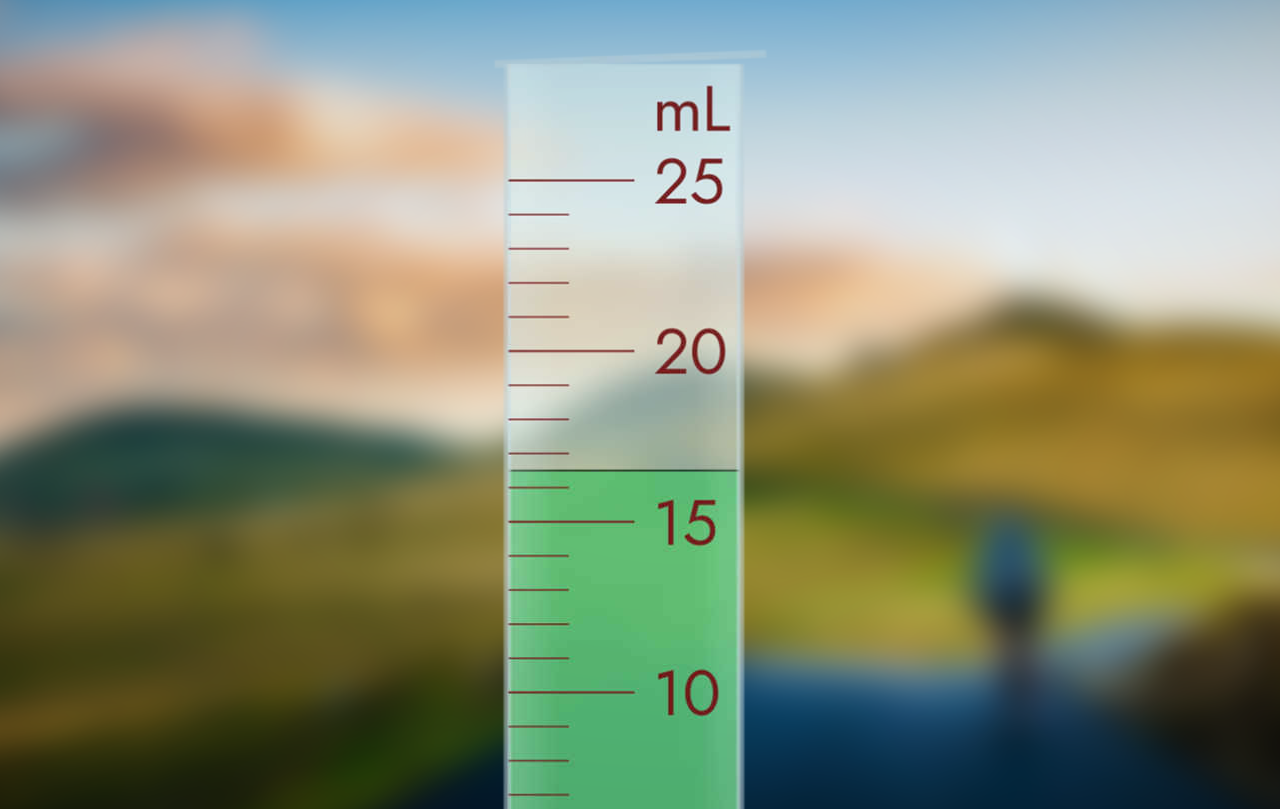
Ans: 16.5 mL
